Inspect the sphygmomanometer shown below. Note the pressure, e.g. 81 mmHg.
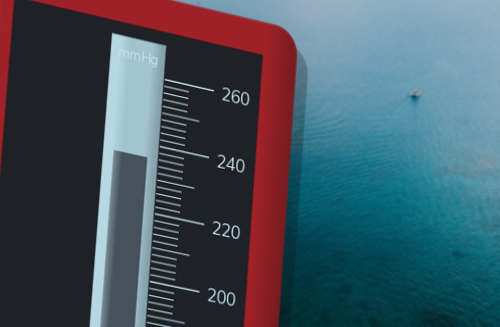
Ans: 236 mmHg
